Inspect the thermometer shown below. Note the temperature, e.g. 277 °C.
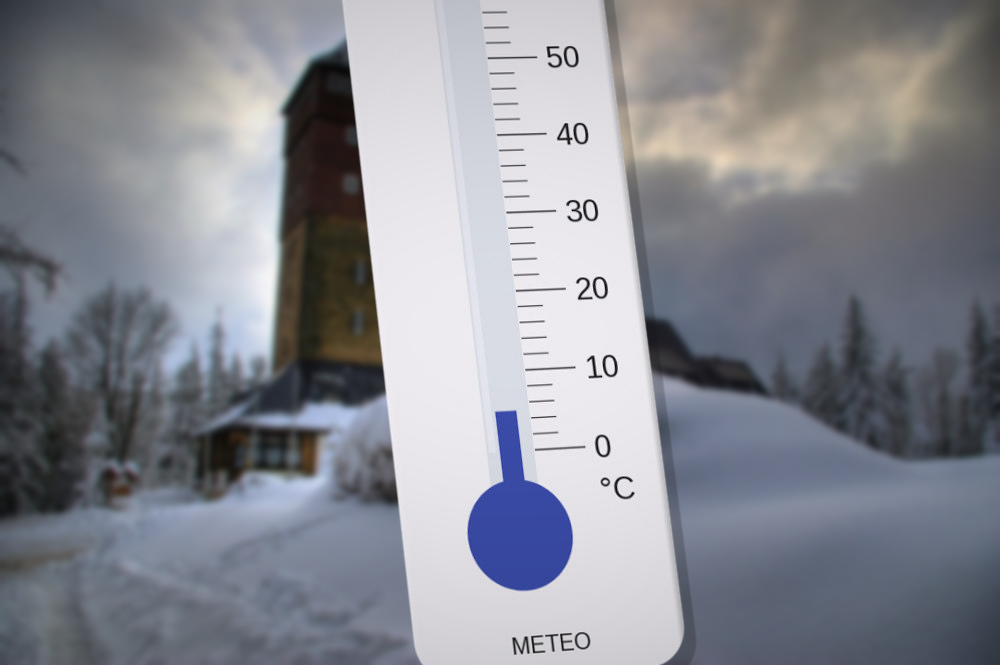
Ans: 5 °C
